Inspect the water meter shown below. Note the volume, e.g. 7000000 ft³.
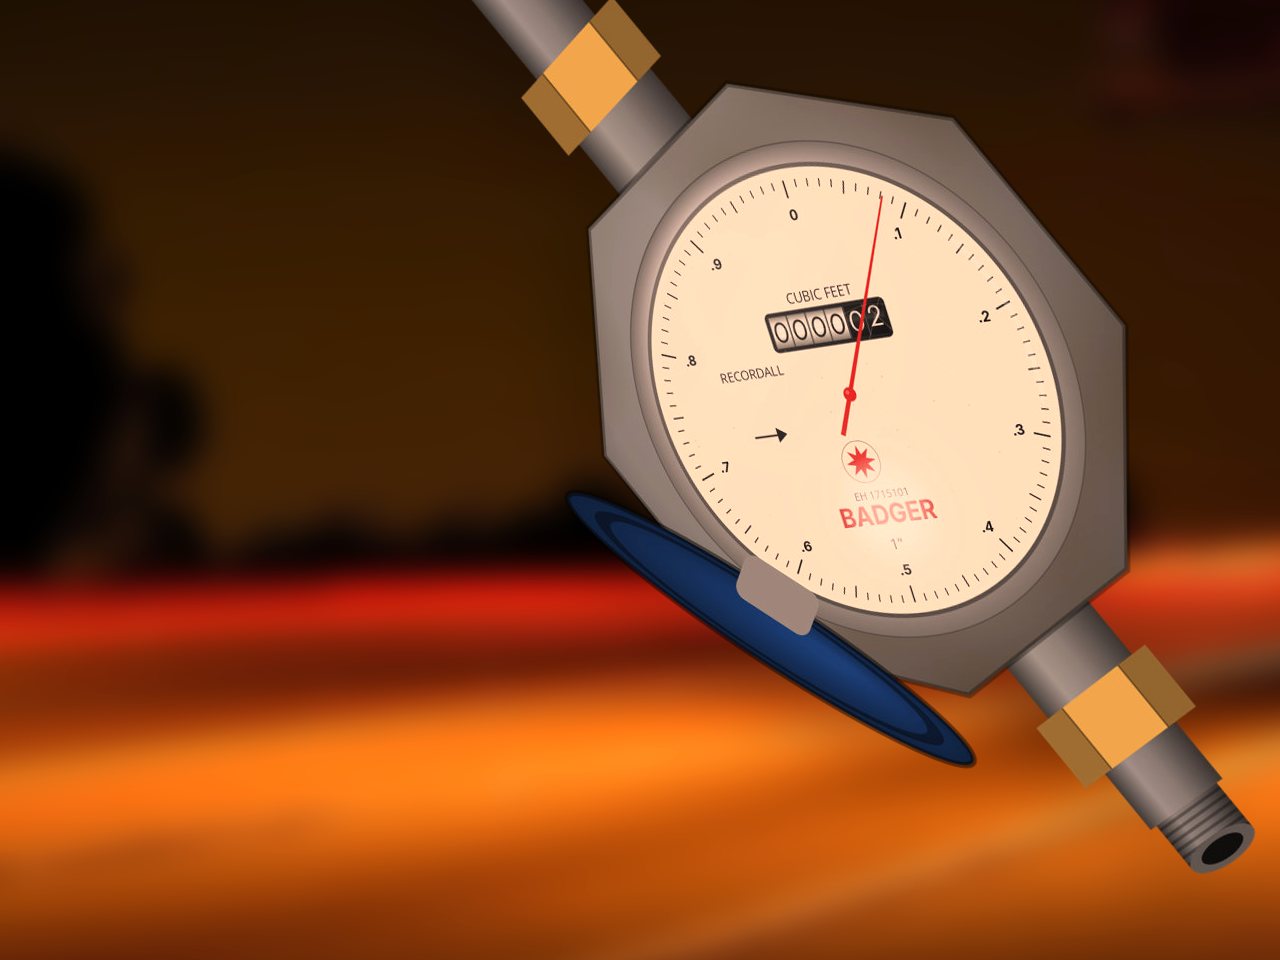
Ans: 2.08 ft³
